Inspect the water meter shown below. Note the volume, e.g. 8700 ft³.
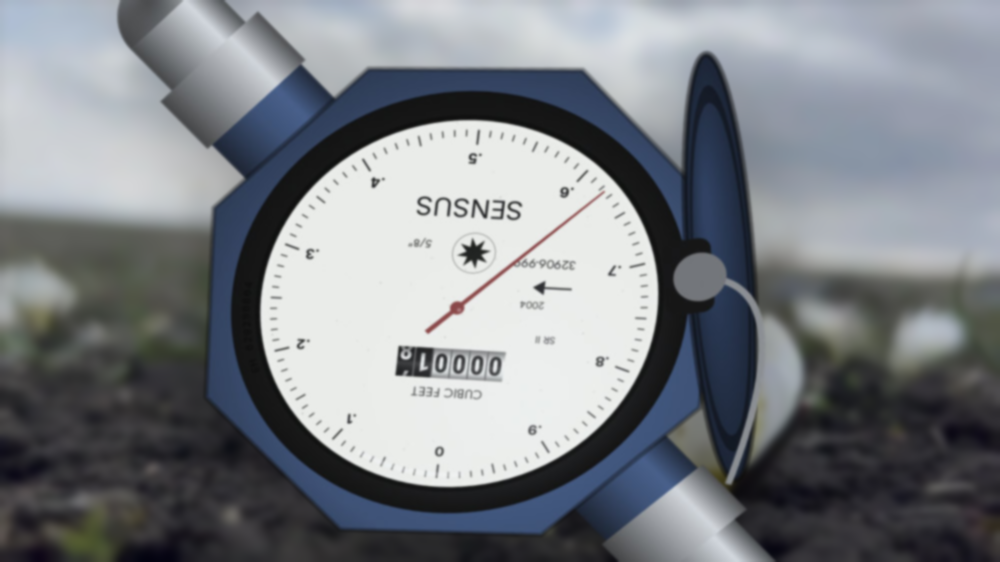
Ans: 17.62 ft³
